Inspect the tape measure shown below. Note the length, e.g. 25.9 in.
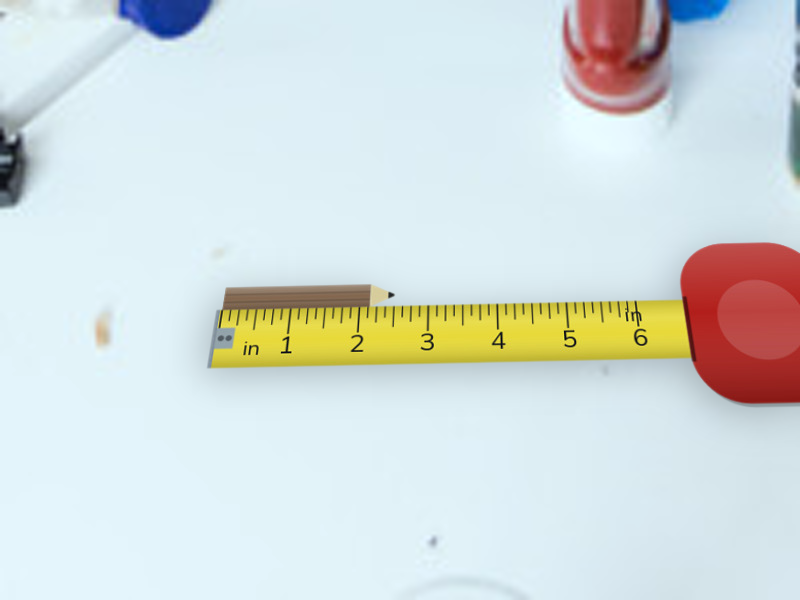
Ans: 2.5 in
